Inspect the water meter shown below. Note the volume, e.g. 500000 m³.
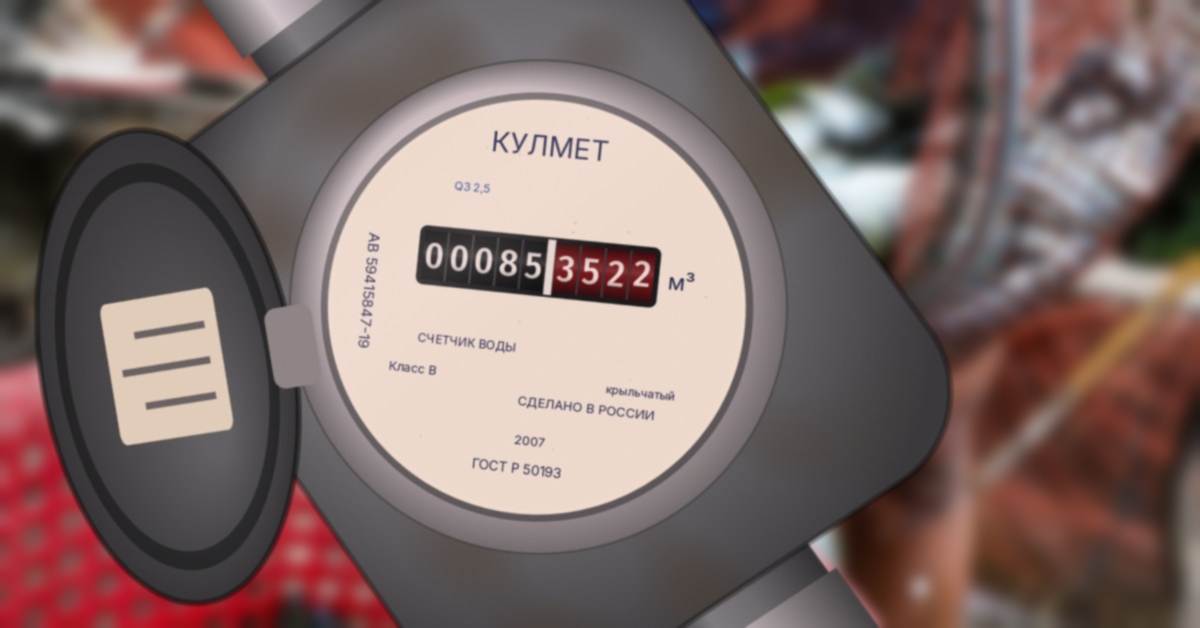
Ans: 85.3522 m³
